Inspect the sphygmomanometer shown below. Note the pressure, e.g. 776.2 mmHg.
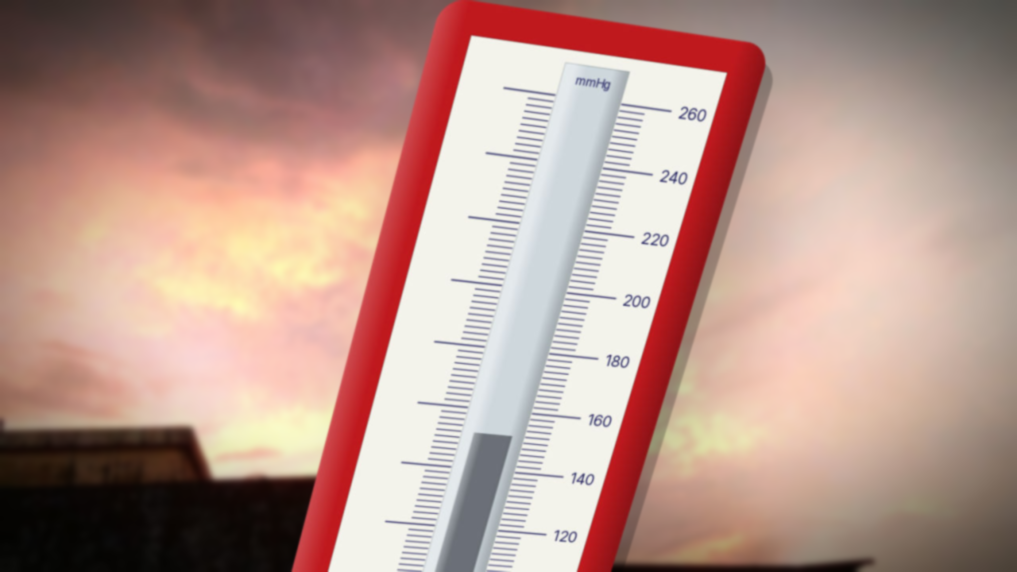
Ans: 152 mmHg
